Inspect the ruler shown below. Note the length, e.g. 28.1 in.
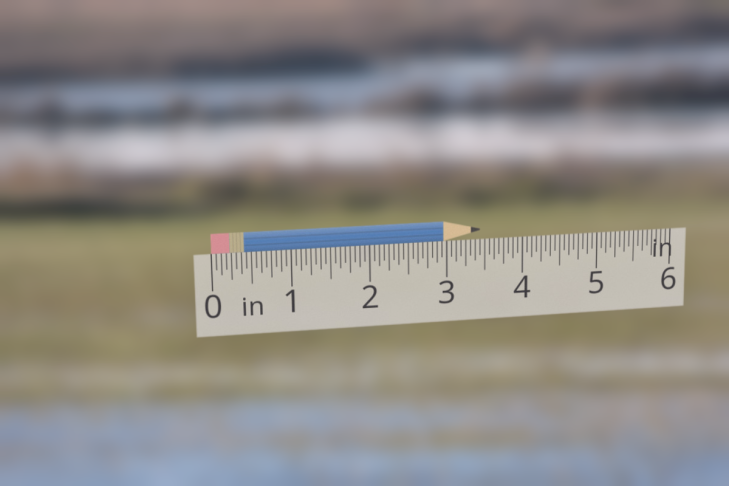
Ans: 3.4375 in
